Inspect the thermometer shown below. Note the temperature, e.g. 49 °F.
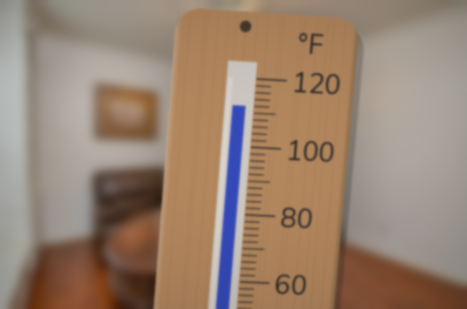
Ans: 112 °F
